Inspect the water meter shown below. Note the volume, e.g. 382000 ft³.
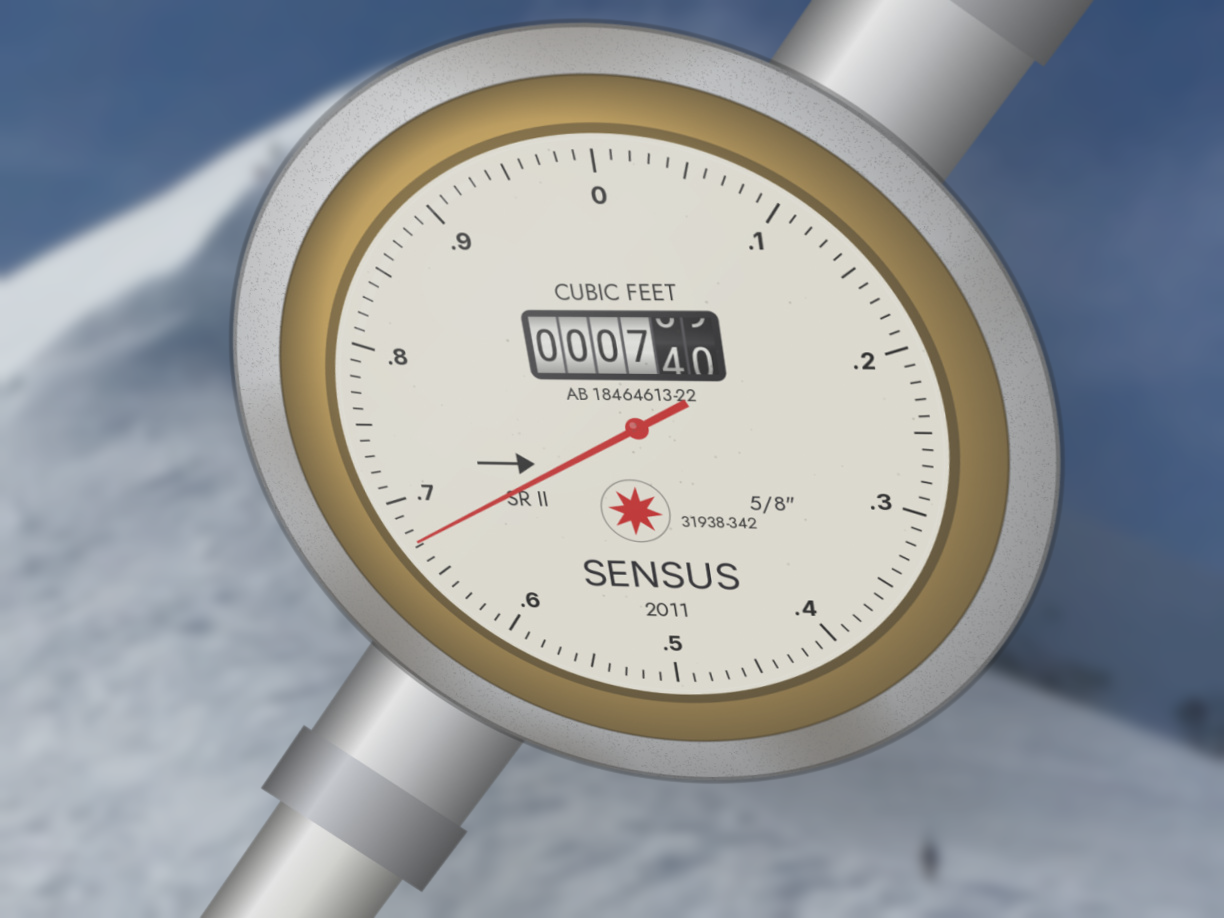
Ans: 739.67 ft³
